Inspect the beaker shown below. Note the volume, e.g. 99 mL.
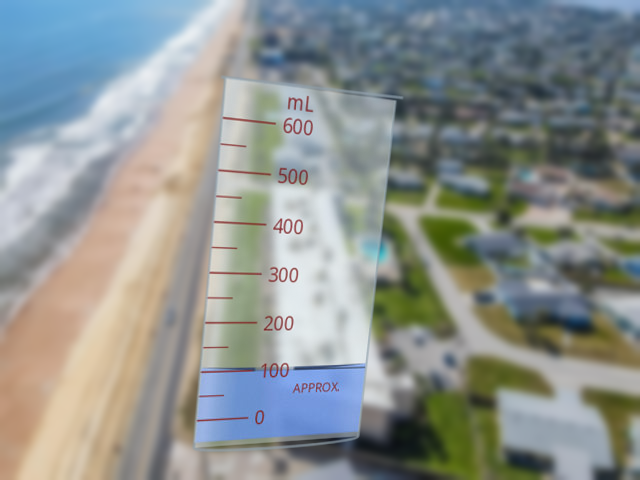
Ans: 100 mL
